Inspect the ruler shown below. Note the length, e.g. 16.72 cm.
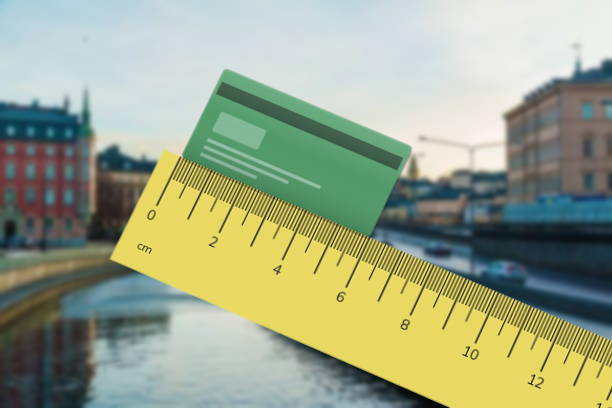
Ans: 6 cm
